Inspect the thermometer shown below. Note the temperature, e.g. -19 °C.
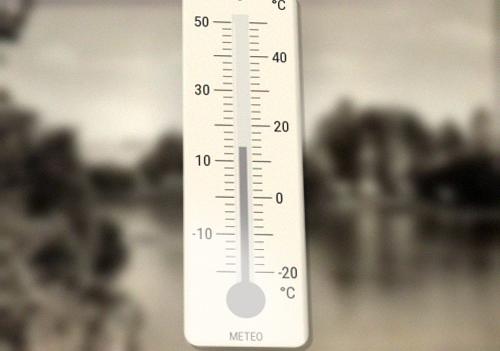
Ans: 14 °C
